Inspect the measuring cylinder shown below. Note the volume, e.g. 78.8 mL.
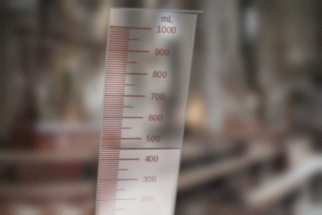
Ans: 450 mL
